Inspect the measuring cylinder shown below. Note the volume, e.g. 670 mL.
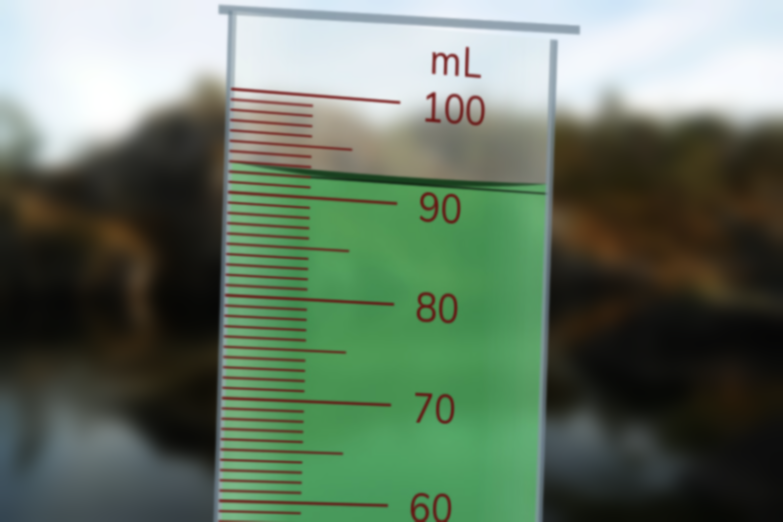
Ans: 92 mL
